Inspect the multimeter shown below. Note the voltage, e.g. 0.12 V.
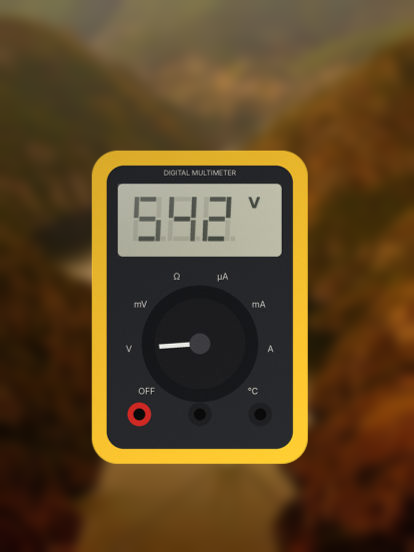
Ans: 542 V
